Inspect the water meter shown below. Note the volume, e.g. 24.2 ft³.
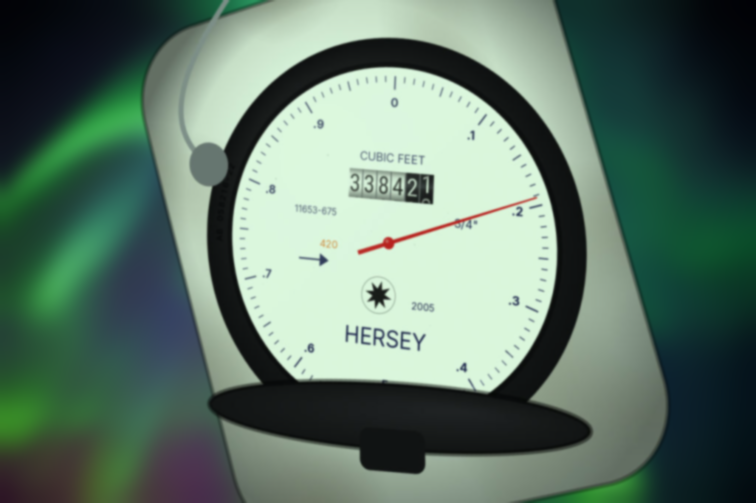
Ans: 338421.19 ft³
